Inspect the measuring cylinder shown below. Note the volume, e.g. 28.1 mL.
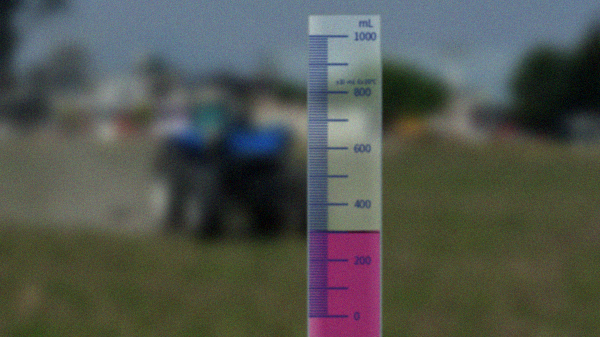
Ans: 300 mL
